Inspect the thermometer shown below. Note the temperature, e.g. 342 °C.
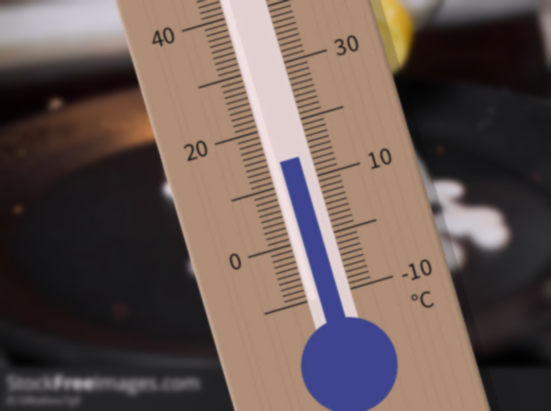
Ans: 14 °C
